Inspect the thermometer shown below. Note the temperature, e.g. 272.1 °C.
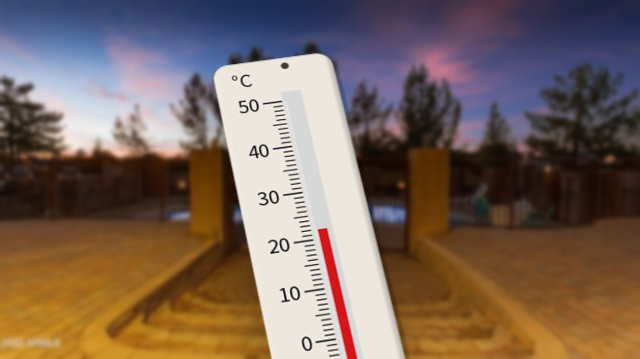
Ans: 22 °C
